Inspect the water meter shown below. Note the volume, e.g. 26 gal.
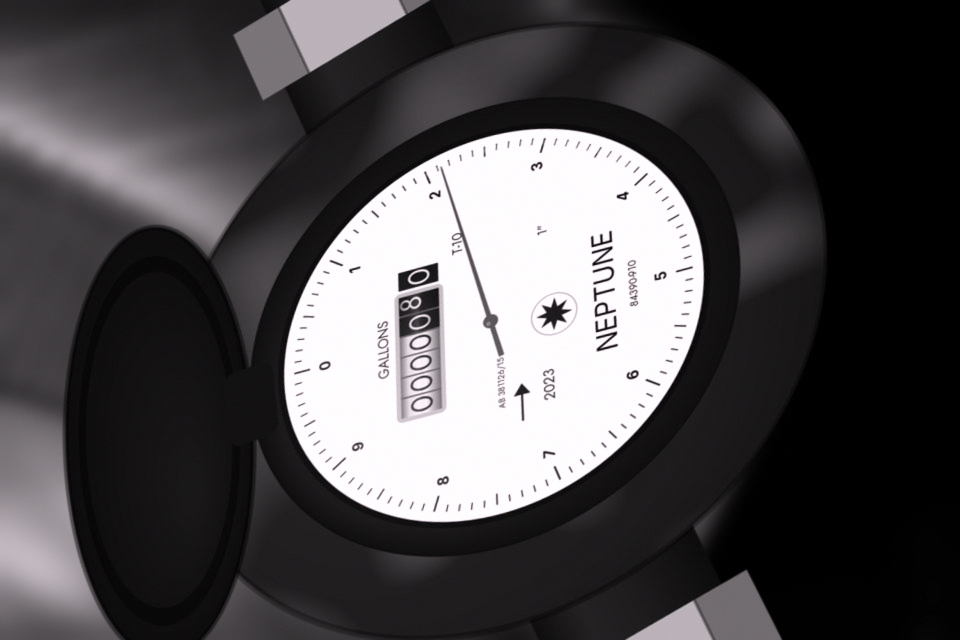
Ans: 82.1 gal
